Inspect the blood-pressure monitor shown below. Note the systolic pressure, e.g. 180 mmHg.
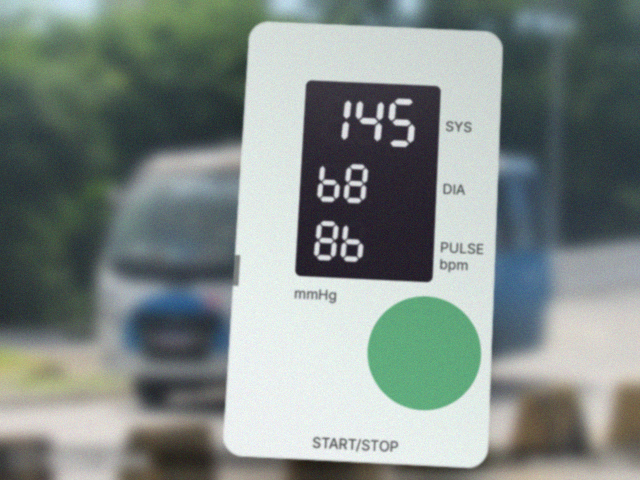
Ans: 145 mmHg
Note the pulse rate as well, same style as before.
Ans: 86 bpm
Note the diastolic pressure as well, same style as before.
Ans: 68 mmHg
